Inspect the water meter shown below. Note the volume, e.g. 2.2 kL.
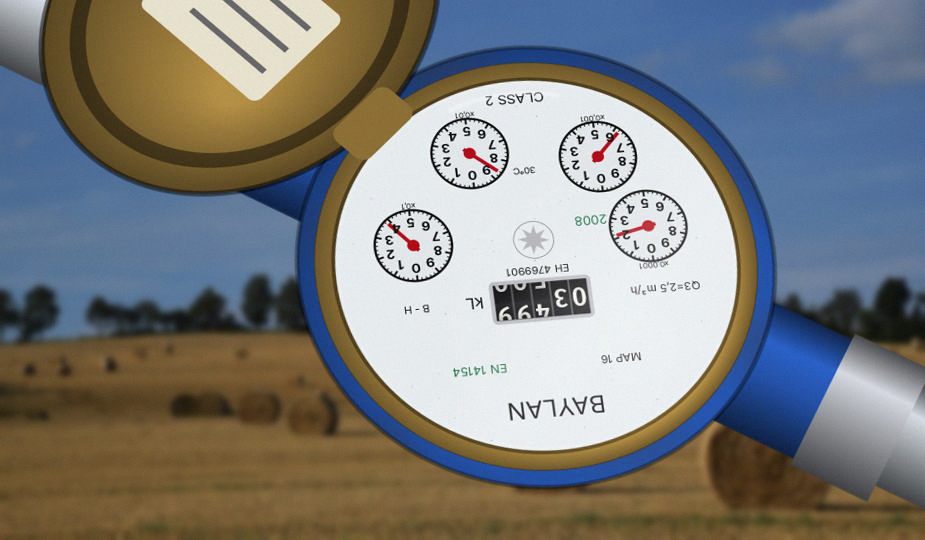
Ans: 3499.3862 kL
